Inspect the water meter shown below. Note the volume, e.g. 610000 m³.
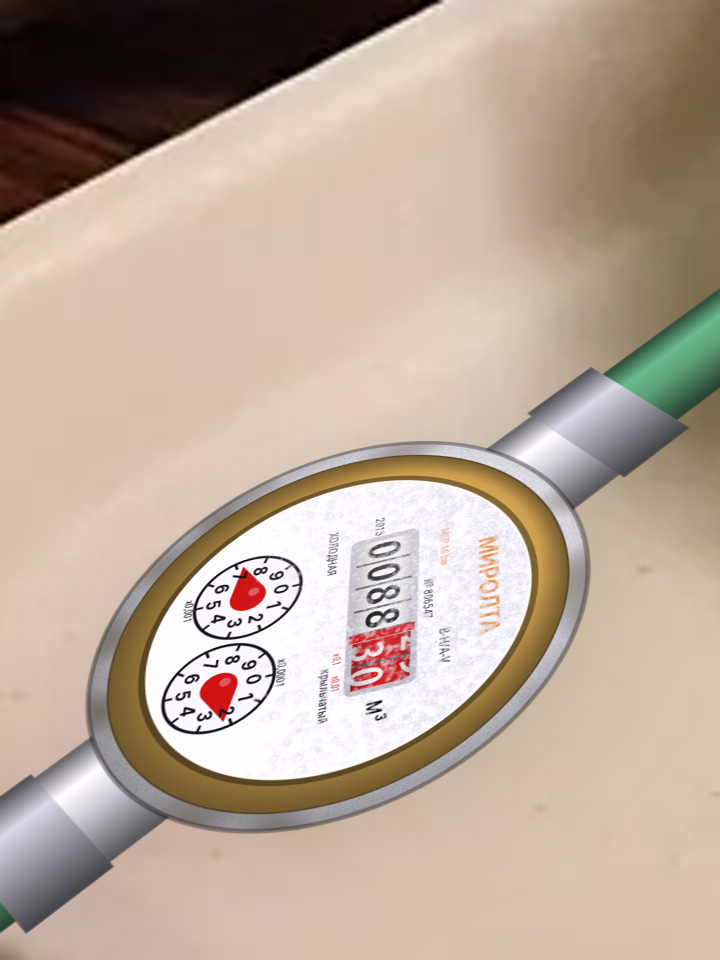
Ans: 88.2972 m³
